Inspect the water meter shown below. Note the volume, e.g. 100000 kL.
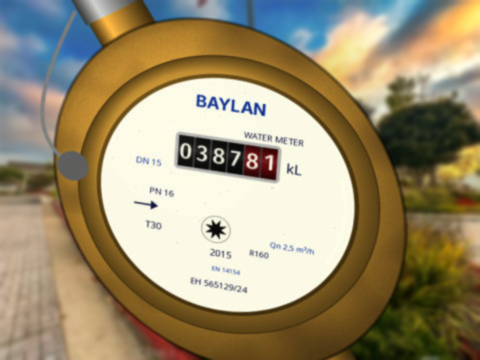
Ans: 387.81 kL
